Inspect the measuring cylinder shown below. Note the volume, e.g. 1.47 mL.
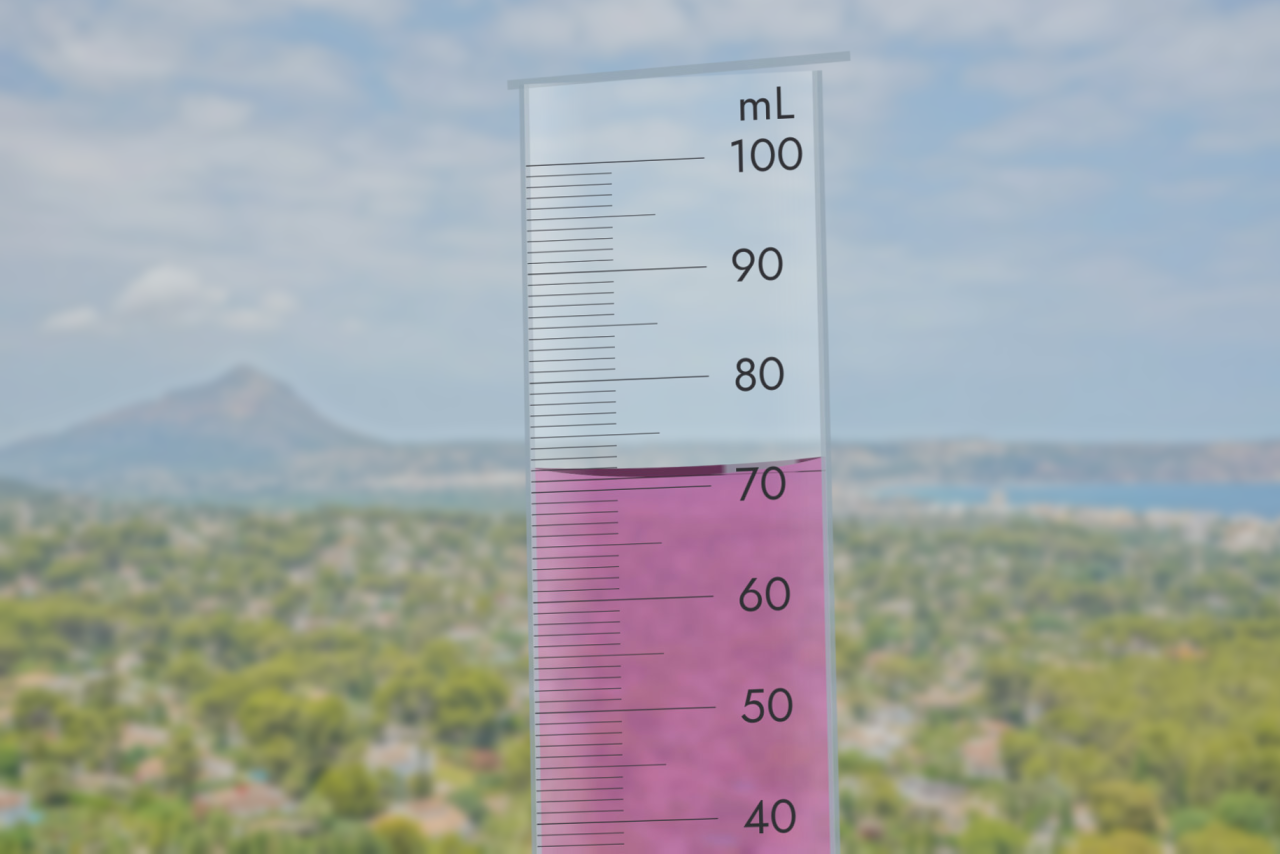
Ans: 71 mL
